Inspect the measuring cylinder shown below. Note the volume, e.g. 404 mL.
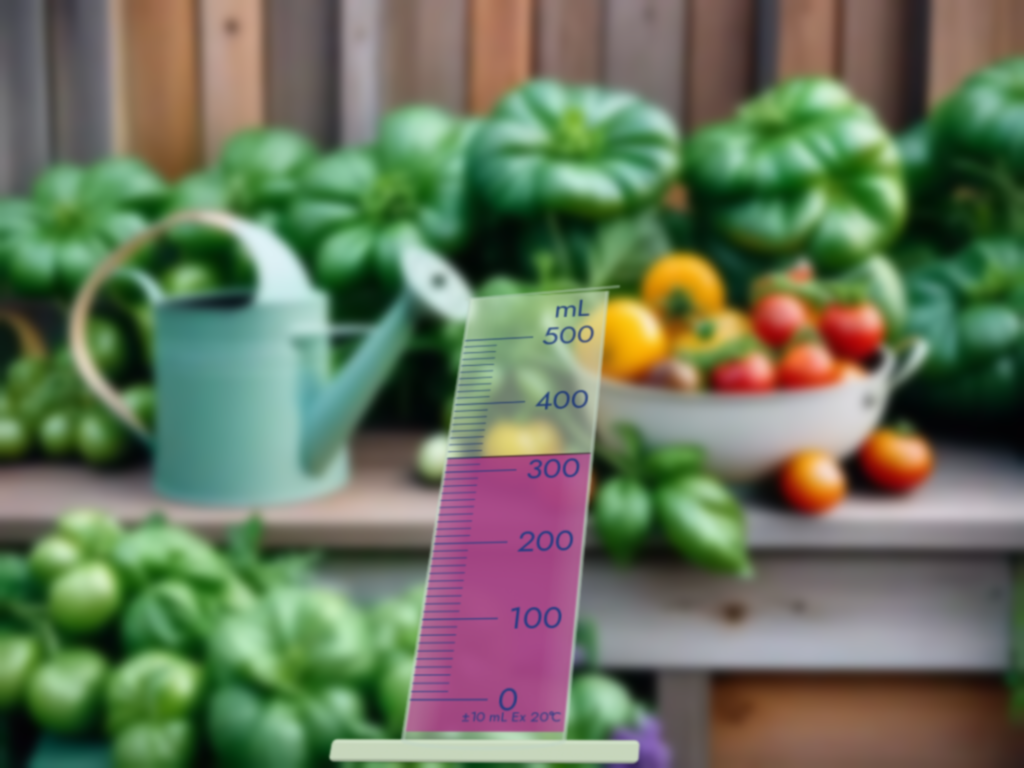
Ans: 320 mL
